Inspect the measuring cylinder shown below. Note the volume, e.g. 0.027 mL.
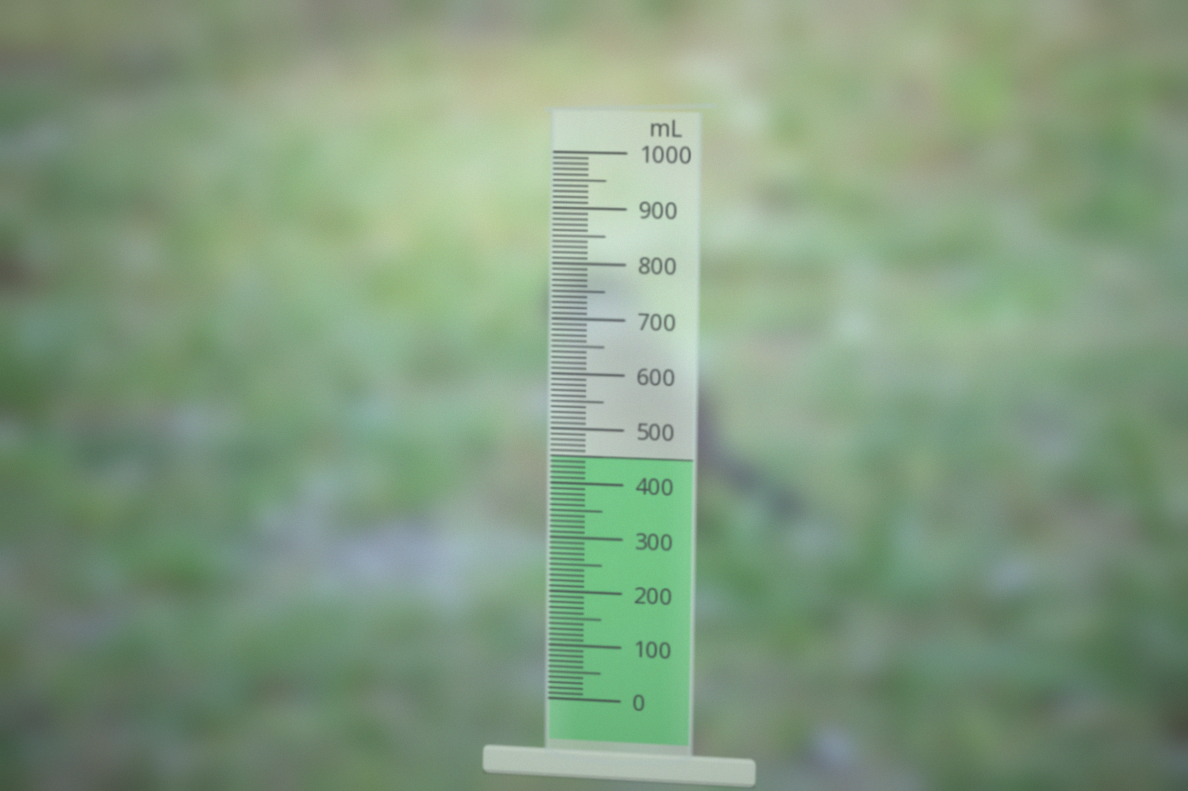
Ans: 450 mL
